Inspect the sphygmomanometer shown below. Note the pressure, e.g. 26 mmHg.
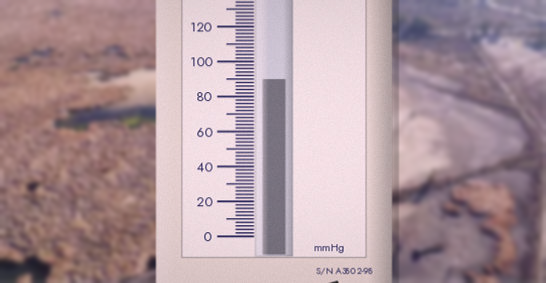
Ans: 90 mmHg
